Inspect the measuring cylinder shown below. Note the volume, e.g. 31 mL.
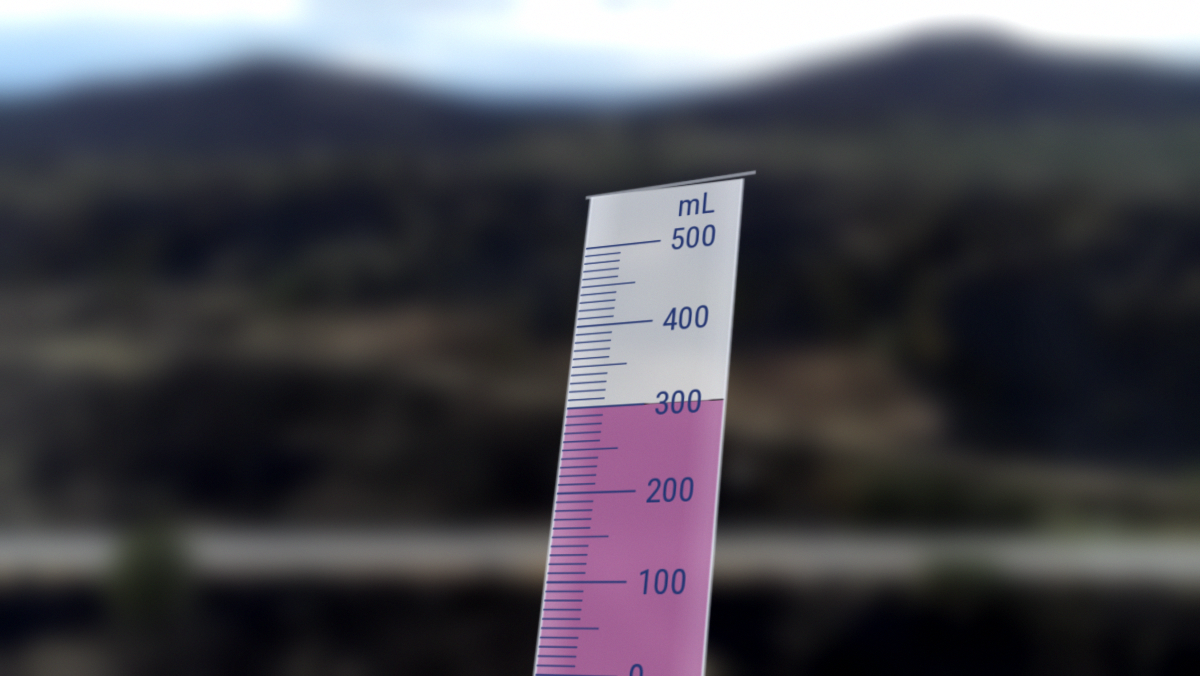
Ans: 300 mL
